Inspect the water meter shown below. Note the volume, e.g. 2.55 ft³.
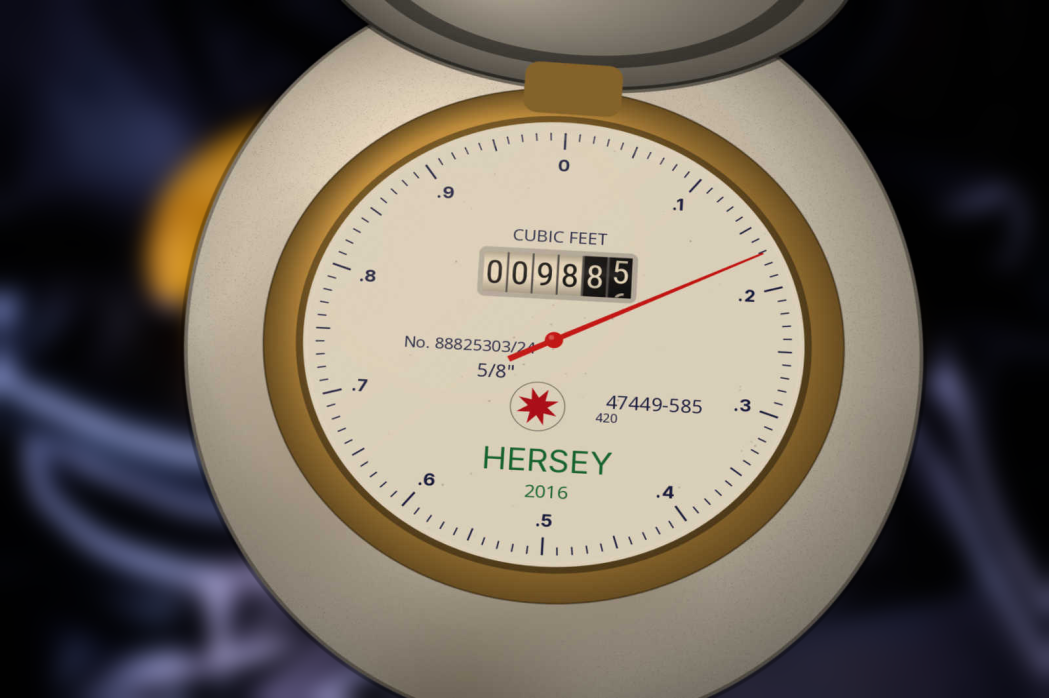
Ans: 9885.17 ft³
